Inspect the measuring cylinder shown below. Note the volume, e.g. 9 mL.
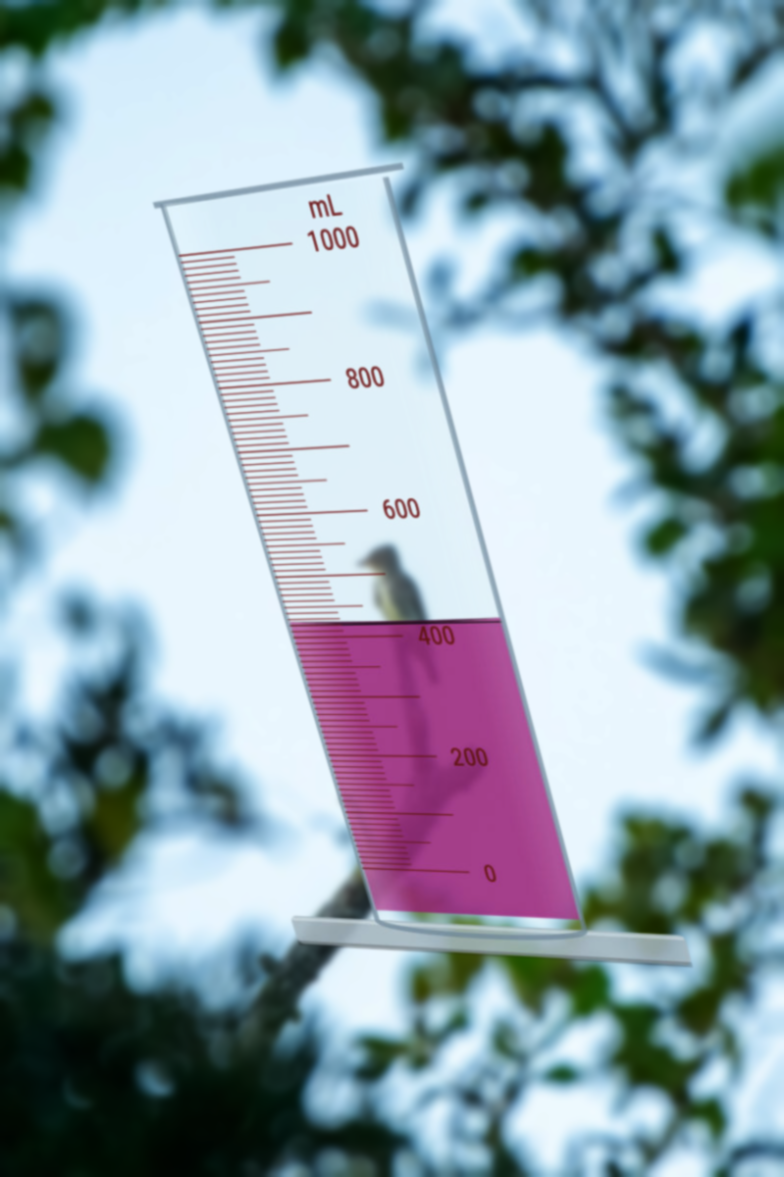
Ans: 420 mL
